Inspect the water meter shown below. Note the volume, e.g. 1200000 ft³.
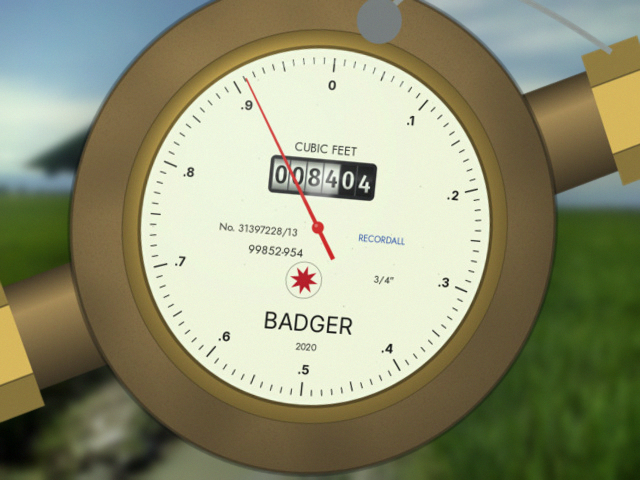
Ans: 8403.91 ft³
